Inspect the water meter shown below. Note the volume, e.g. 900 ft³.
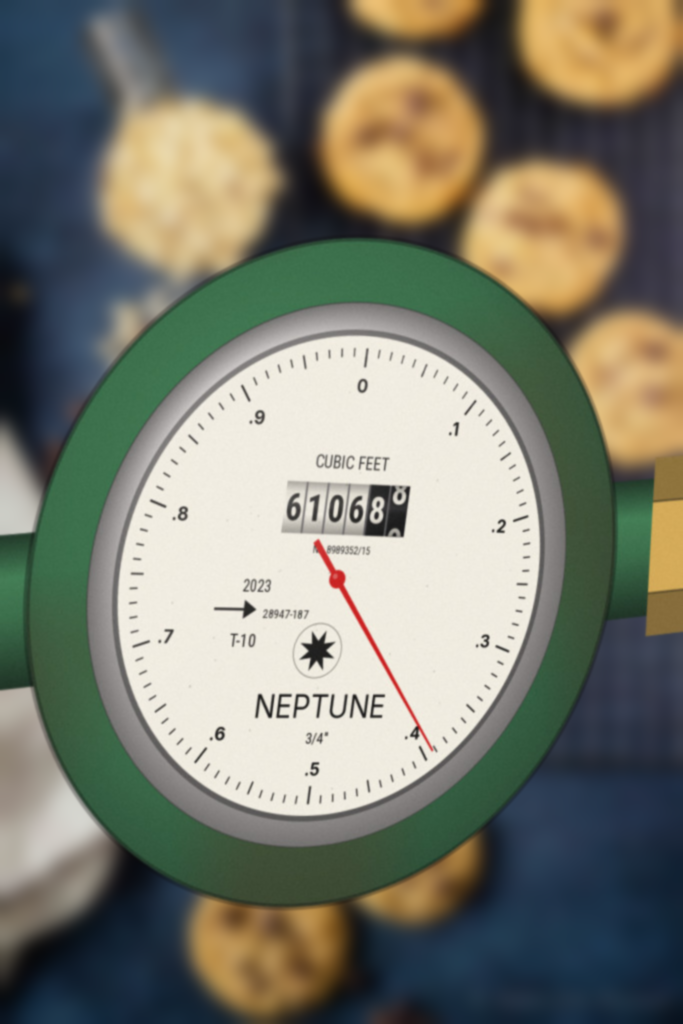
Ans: 610688.39 ft³
